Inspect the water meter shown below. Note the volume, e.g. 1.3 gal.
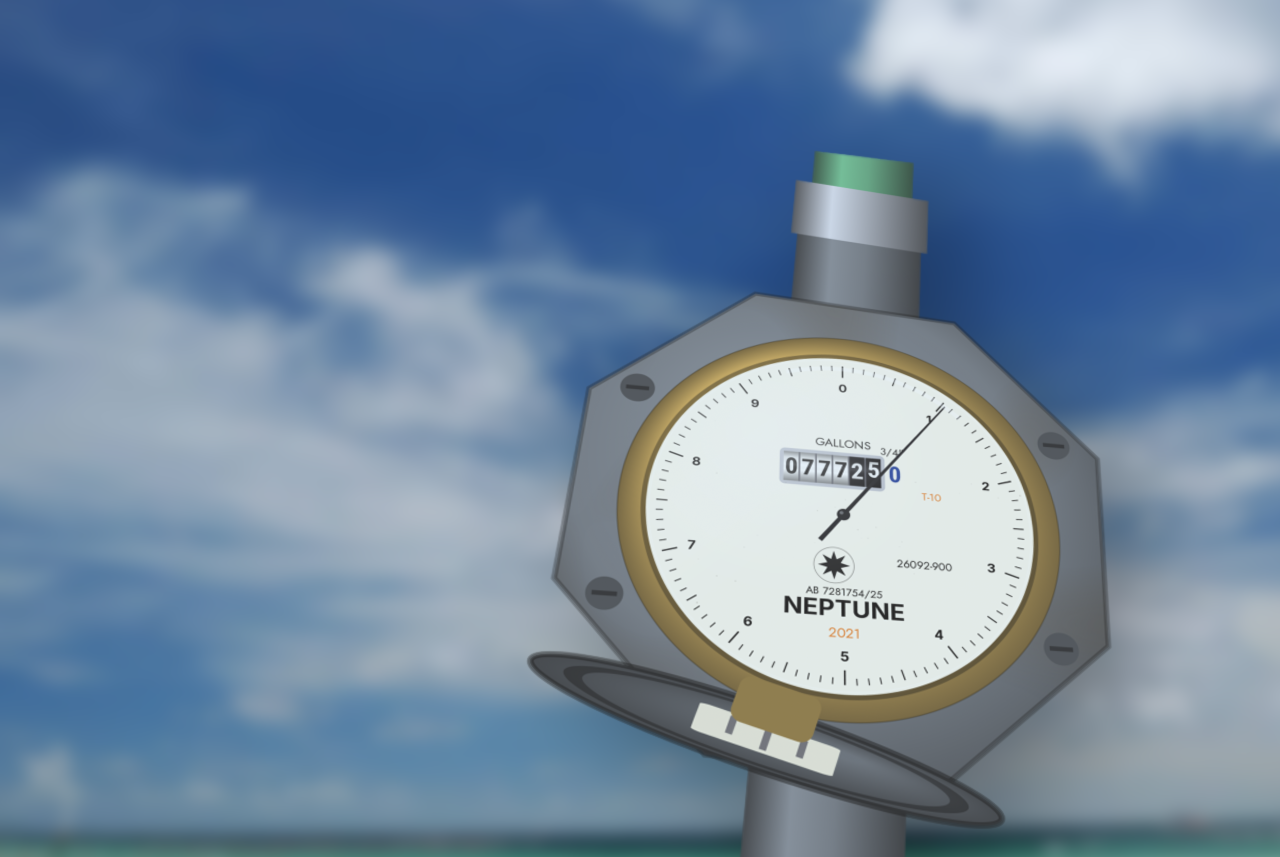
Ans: 777251.0 gal
